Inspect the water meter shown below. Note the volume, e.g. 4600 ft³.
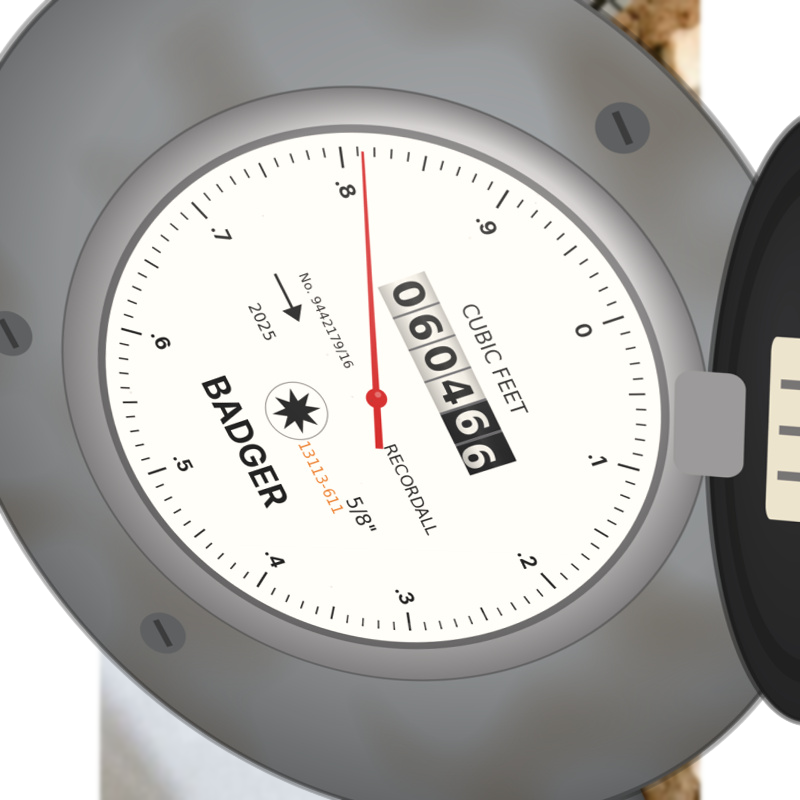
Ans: 60465.81 ft³
